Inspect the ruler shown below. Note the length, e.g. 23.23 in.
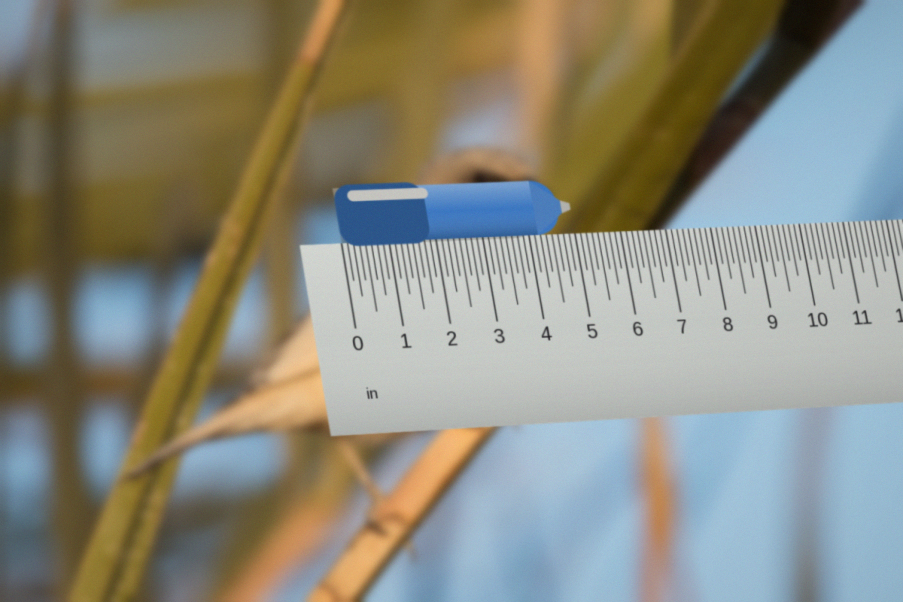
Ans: 5 in
